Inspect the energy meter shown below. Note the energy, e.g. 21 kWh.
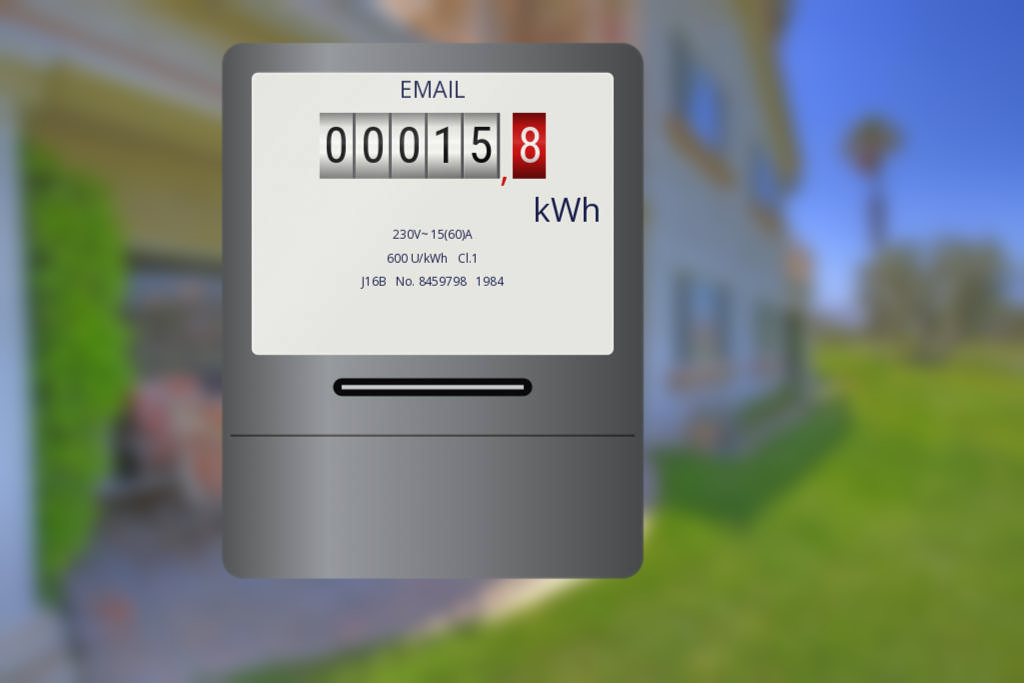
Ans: 15.8 kWh
